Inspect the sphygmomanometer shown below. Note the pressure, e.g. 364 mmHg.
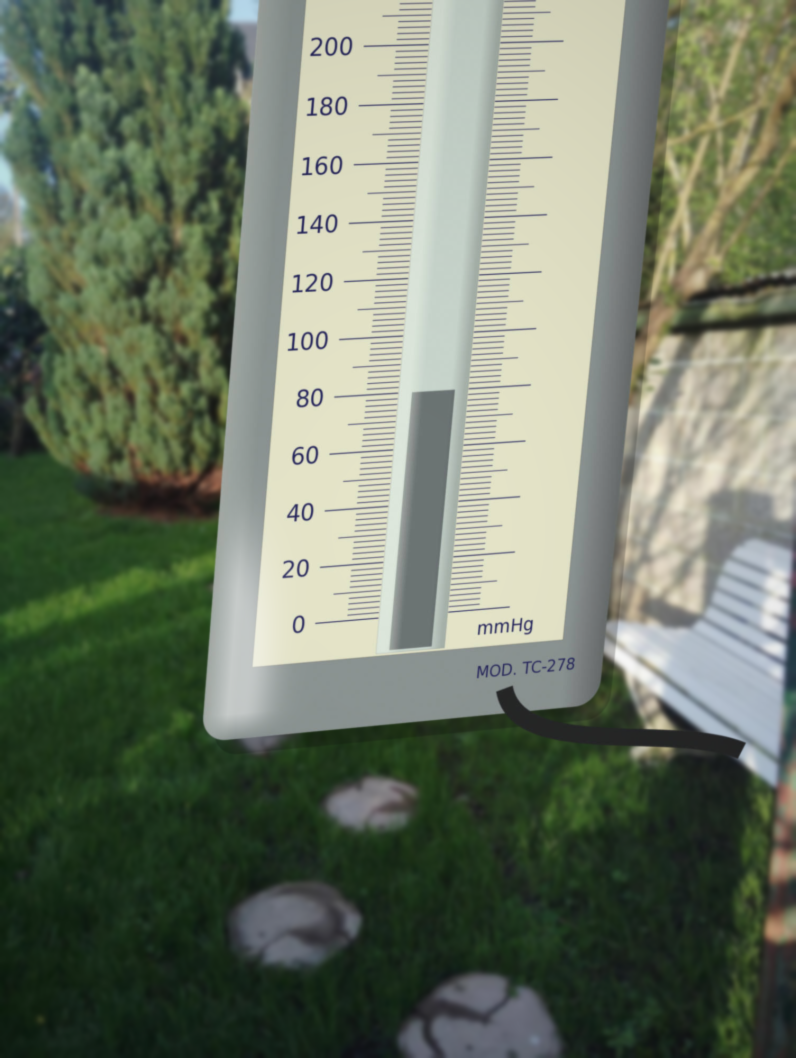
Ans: 80 mmHg
